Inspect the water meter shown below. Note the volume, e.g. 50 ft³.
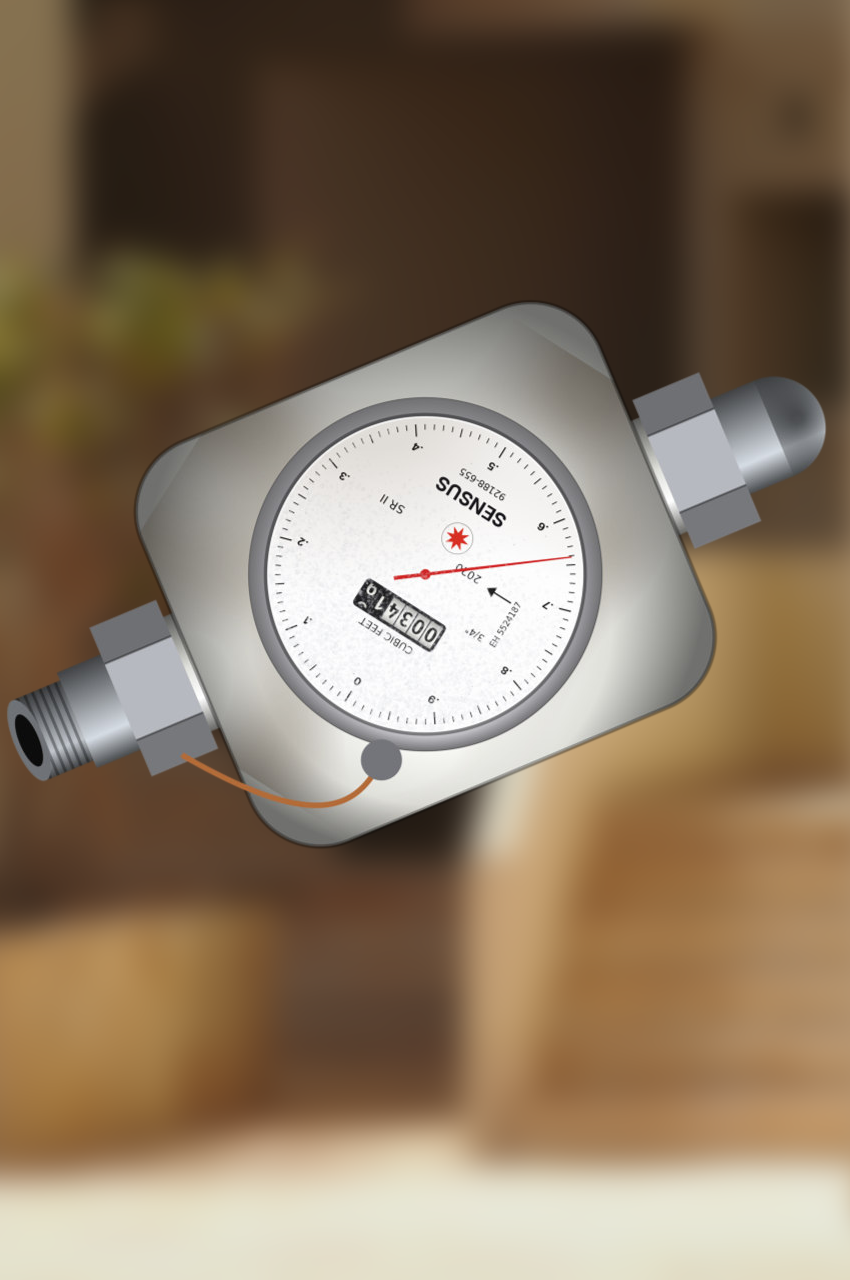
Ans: 3418.64 ft³
